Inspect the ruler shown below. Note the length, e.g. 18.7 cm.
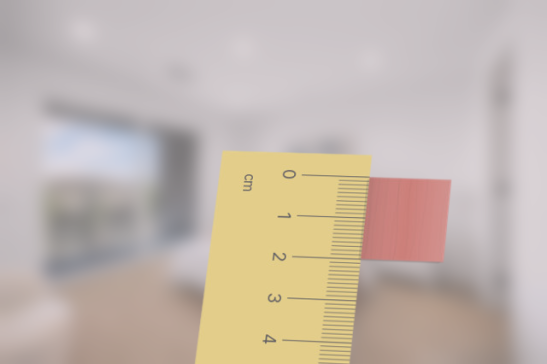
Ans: 2 cm
